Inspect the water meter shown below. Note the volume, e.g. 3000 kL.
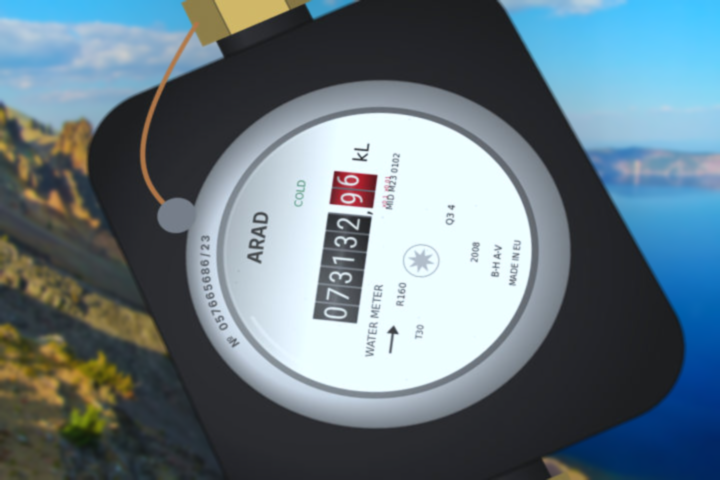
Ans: 73132.96 kL
